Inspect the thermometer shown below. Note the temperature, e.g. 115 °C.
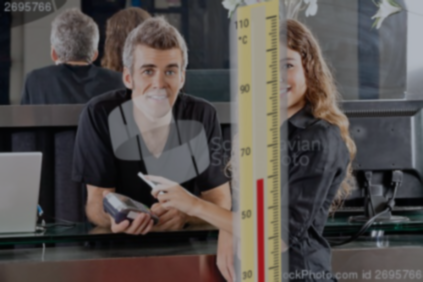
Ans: 60 °C
